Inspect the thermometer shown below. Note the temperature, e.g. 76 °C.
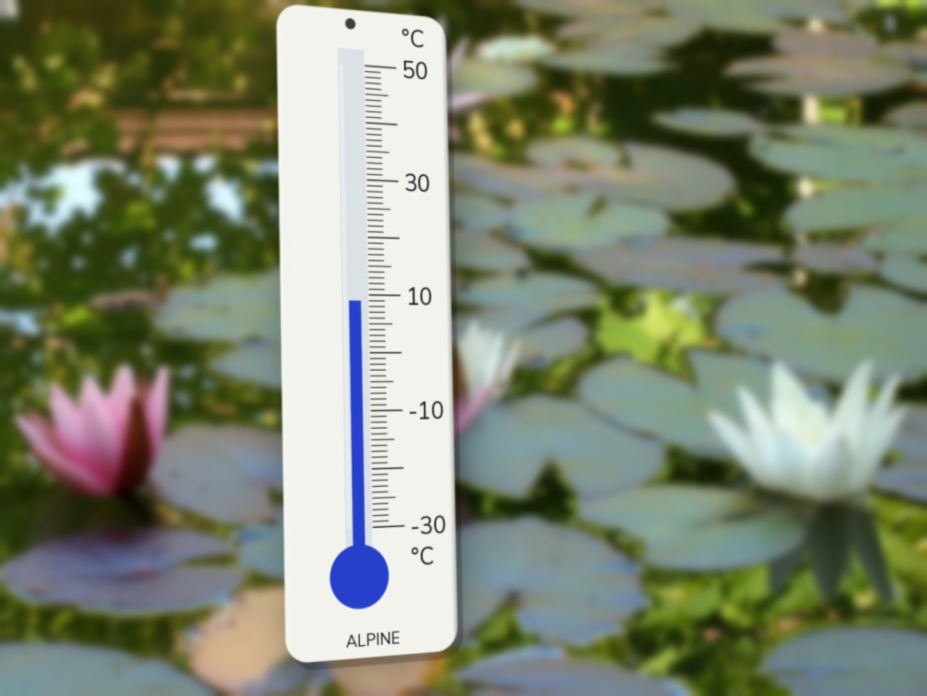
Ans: 9 °C
